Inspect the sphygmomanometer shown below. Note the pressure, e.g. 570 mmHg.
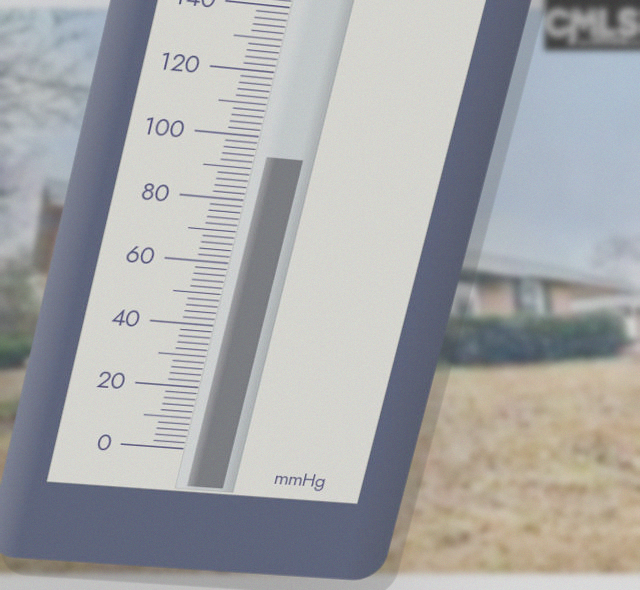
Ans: 94 mmHg
